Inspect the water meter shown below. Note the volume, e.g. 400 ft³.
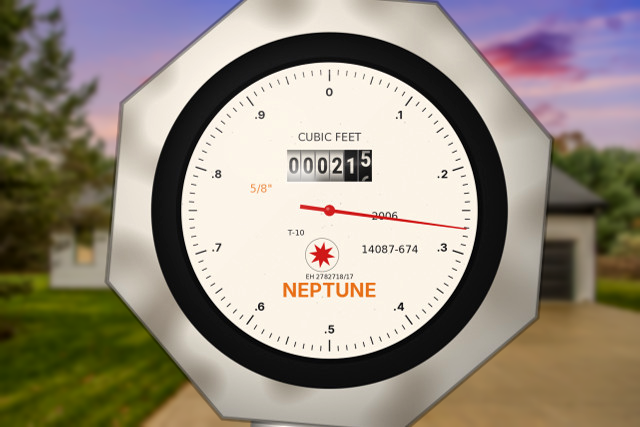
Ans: 215.27 ft³
